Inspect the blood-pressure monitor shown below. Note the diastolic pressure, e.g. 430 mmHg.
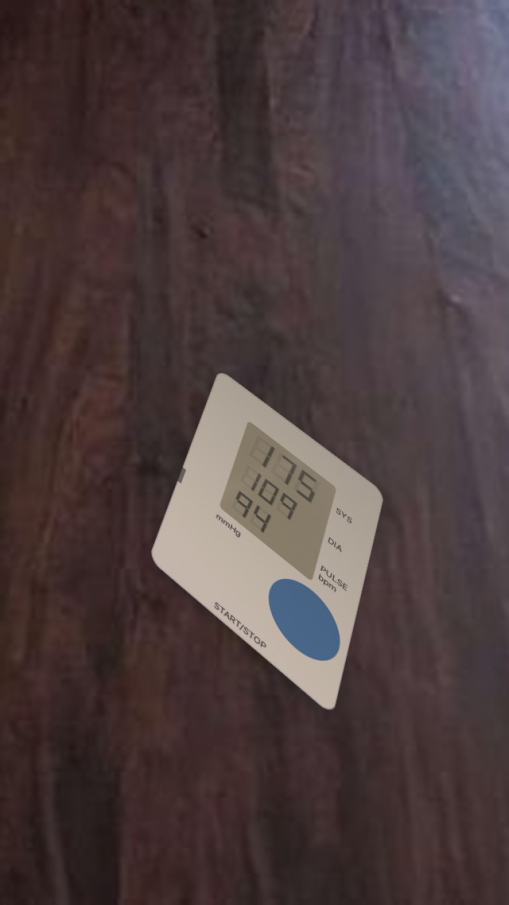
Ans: 109 mmHg
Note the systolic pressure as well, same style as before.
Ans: 175 mmHg
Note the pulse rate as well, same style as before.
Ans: 94 bpm
